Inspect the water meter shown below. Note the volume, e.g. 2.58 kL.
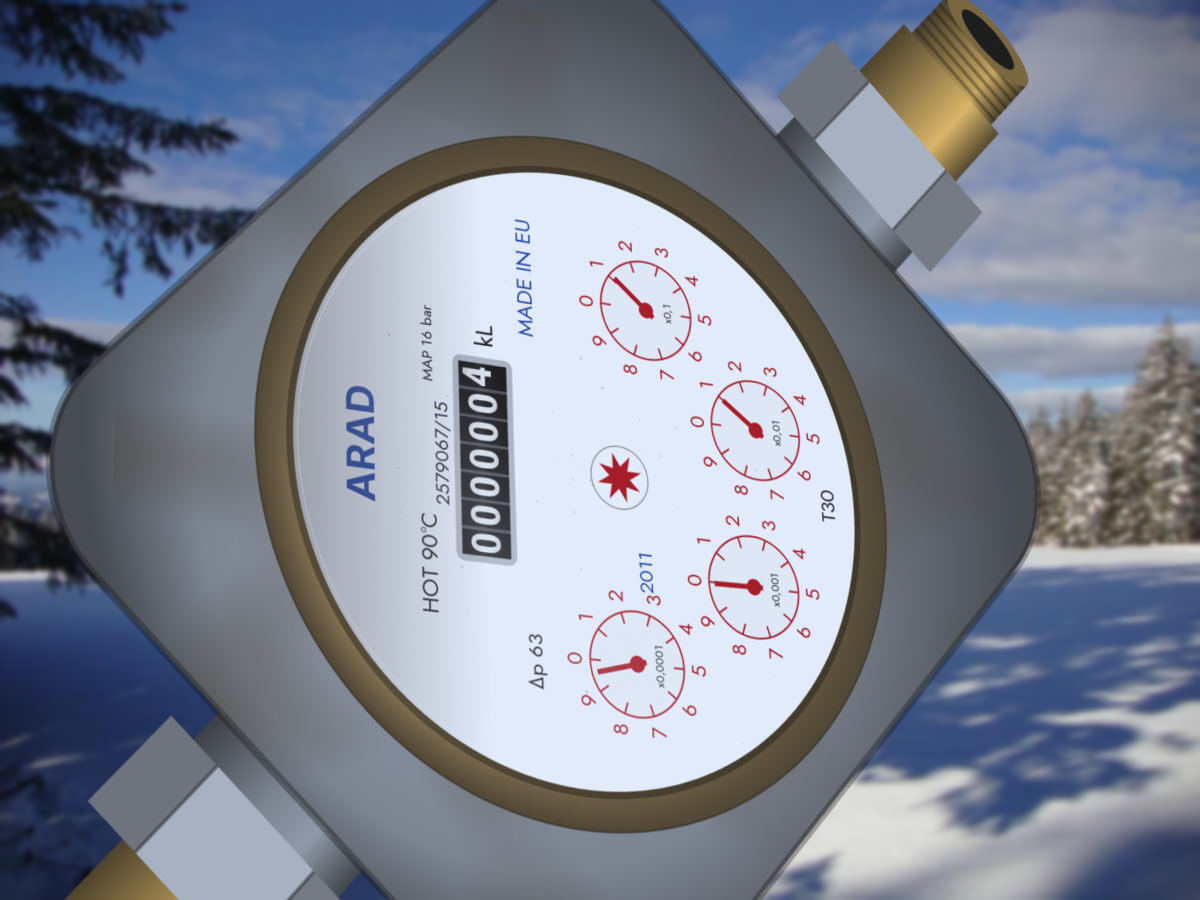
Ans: 4.1099 kL
